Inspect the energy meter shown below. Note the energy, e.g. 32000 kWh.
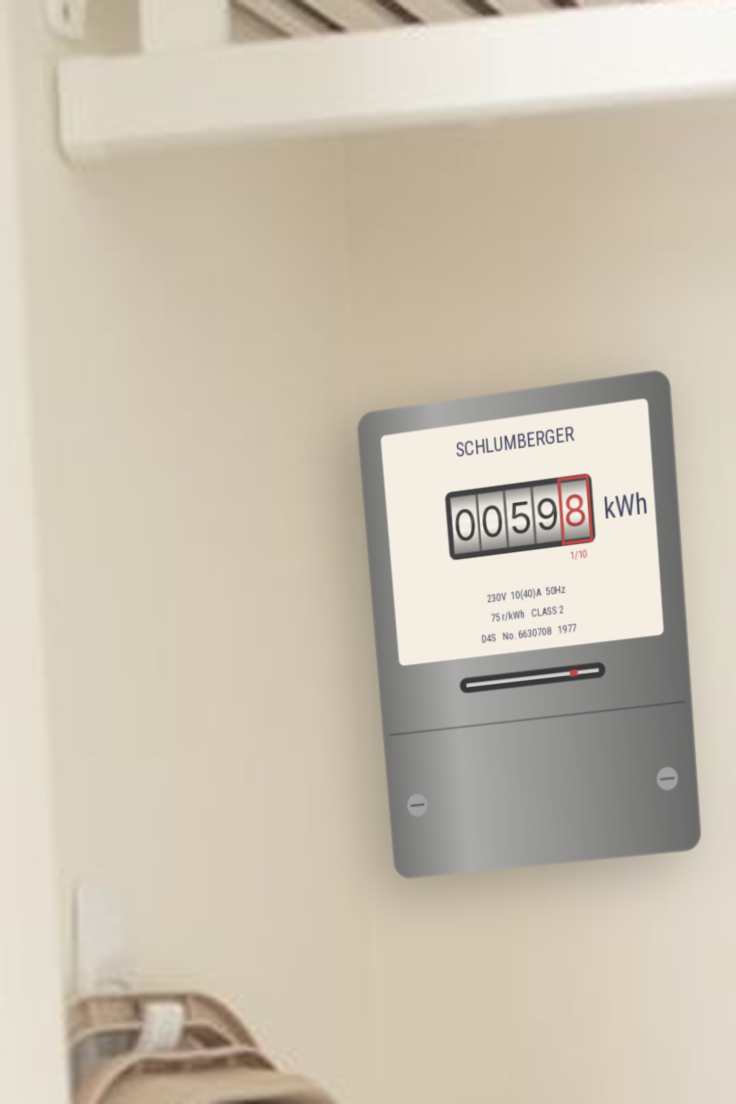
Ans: 59.8 kWh
